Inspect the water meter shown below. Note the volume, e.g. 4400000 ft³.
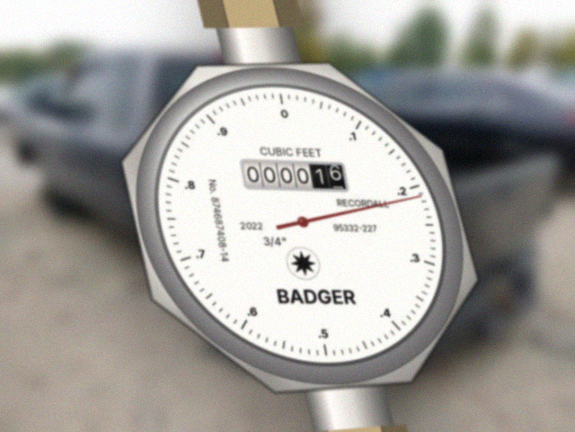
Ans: 16.21 ft³
